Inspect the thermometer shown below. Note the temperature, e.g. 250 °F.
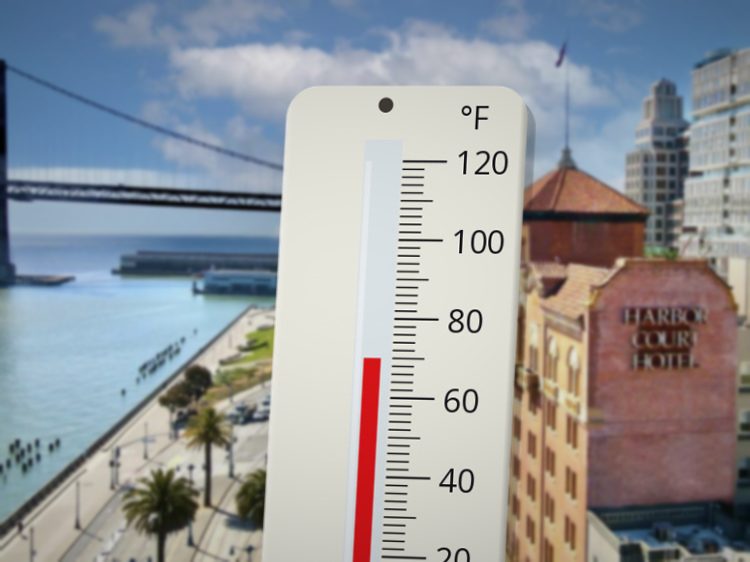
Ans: 70 °F
